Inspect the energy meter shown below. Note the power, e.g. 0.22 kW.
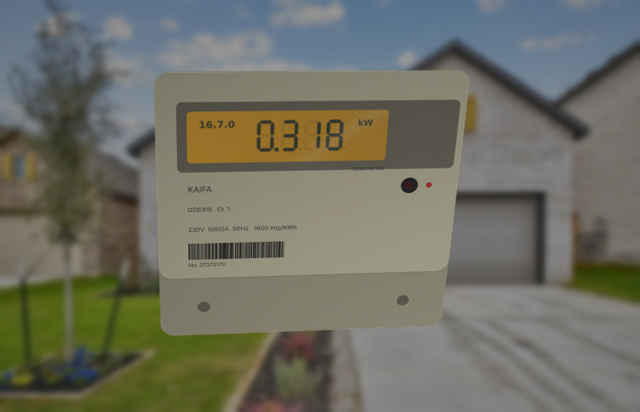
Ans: 0.318 kW
